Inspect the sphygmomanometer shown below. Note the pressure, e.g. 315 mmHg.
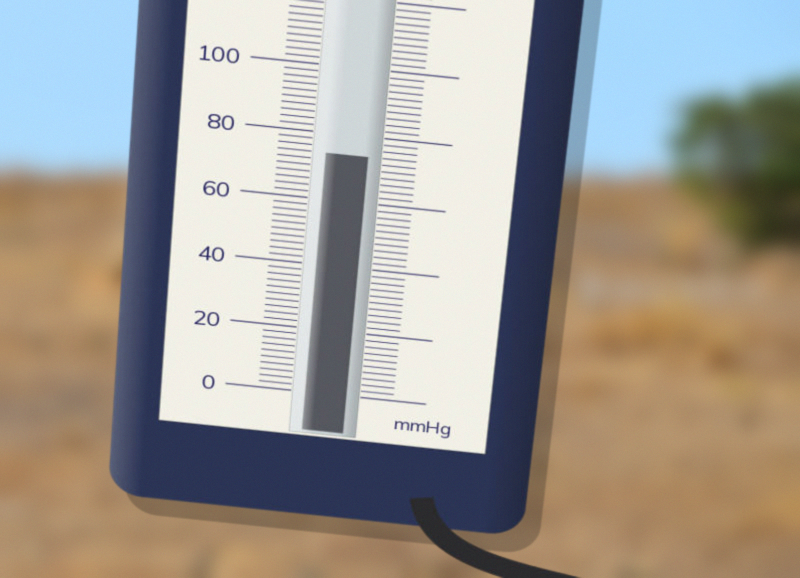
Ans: 74 mmHg
